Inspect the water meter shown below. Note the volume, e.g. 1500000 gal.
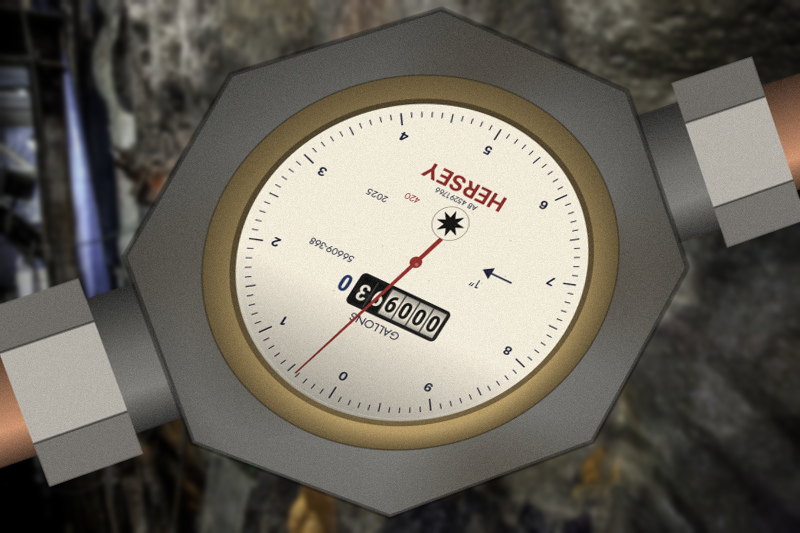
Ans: 9930.4 gal
